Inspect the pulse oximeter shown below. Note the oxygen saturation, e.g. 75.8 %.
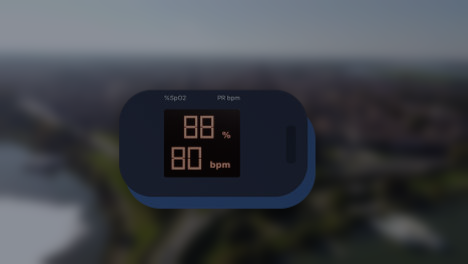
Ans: 88 %
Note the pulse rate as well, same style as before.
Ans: 80 bpm
